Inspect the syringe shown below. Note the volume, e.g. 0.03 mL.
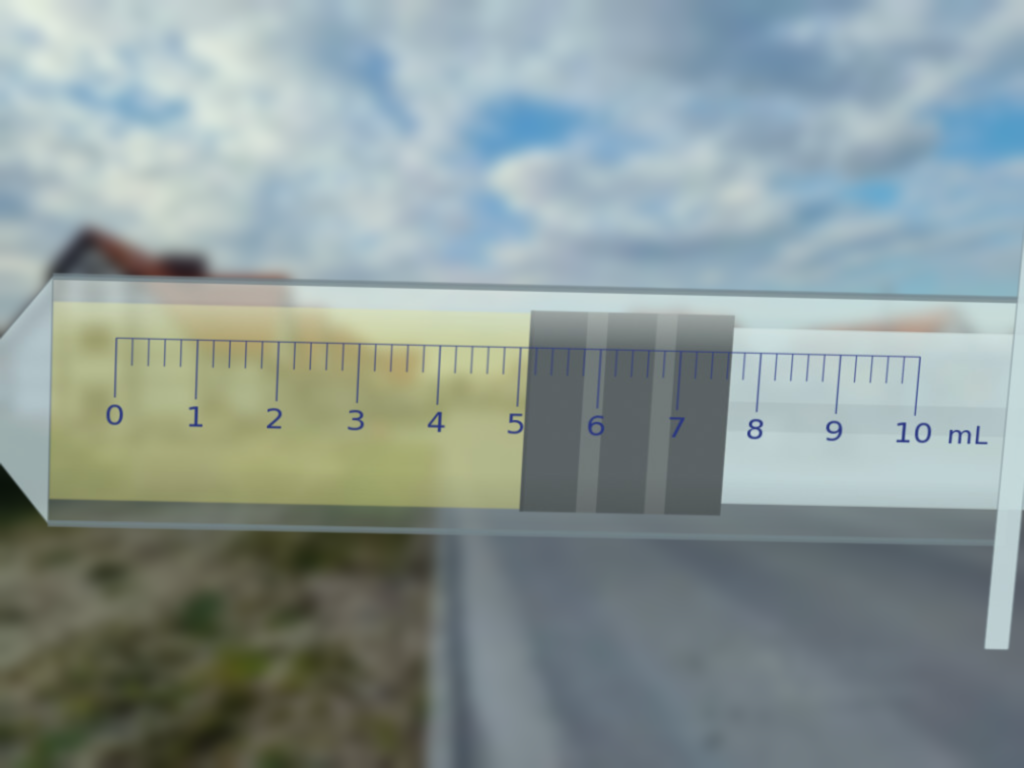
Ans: 5.1 mL
